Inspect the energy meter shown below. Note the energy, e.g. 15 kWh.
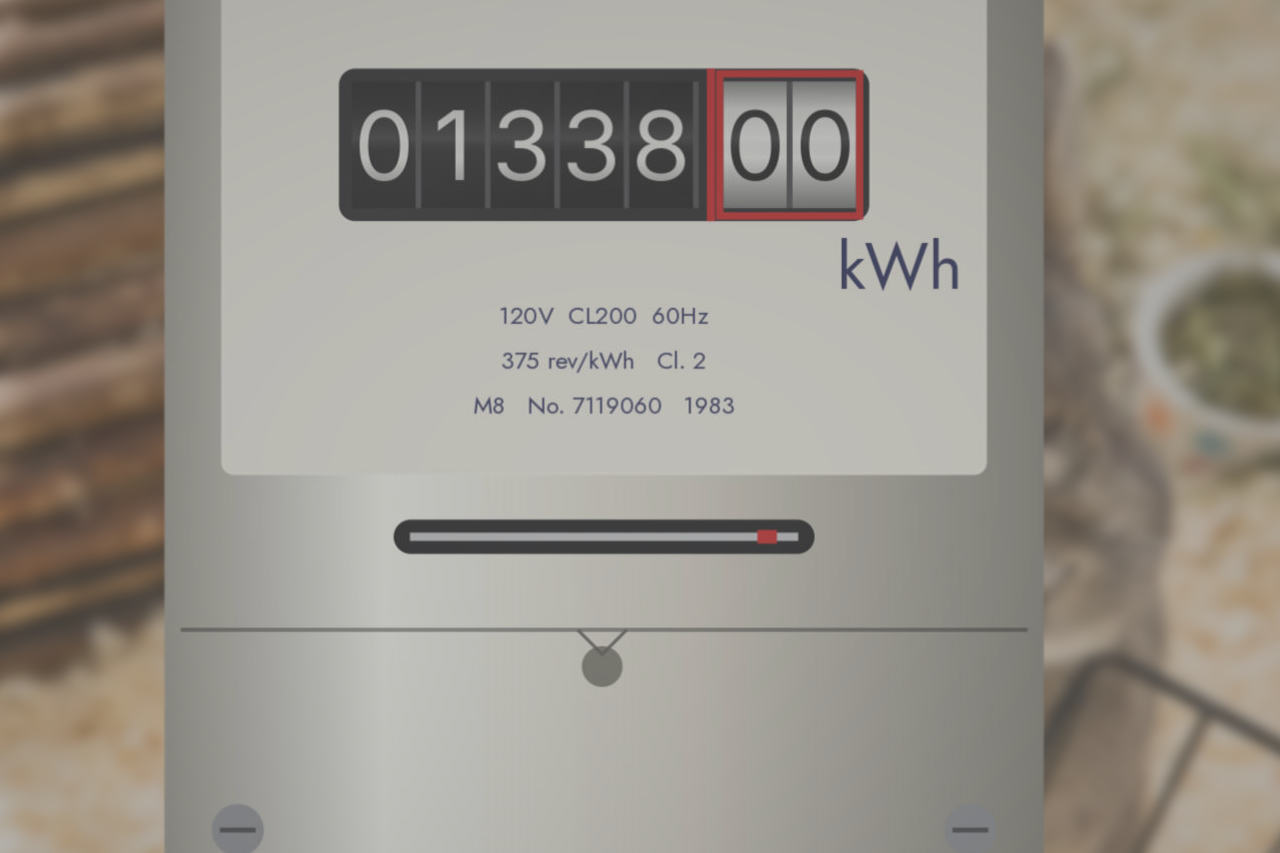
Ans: 1338.00 kWh
